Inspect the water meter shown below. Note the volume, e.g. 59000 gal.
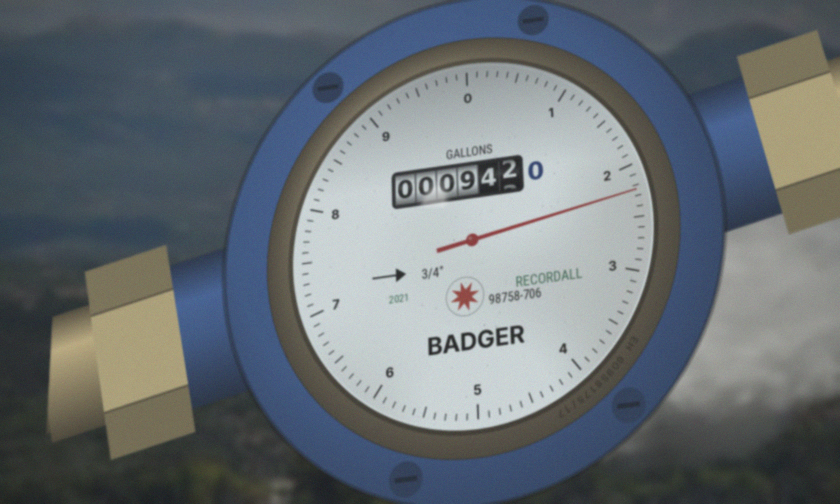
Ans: 9422.2 gal
